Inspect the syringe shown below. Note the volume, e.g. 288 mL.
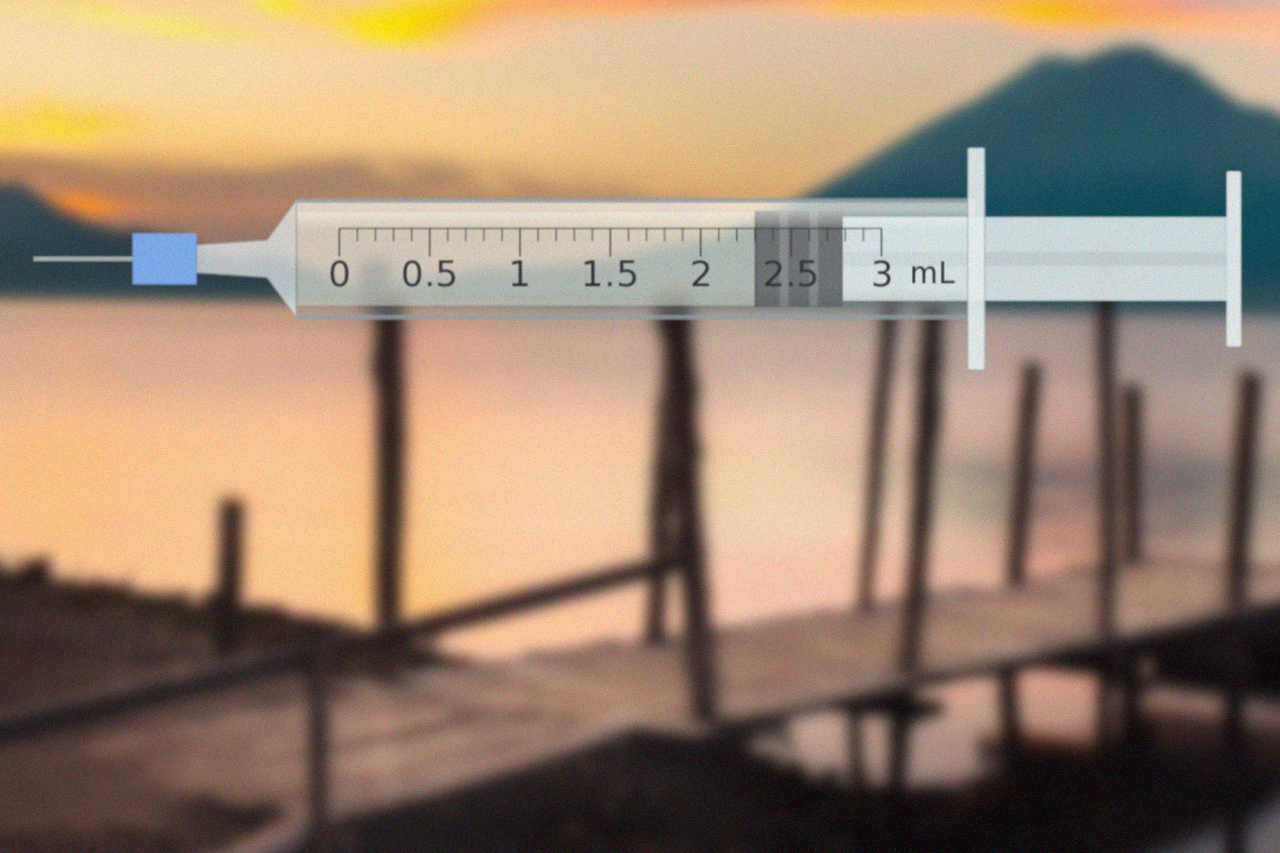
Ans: 2.3 mL
